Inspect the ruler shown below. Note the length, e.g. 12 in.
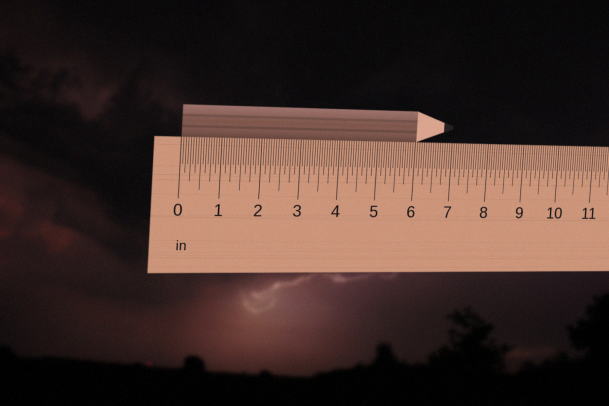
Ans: 7 in
